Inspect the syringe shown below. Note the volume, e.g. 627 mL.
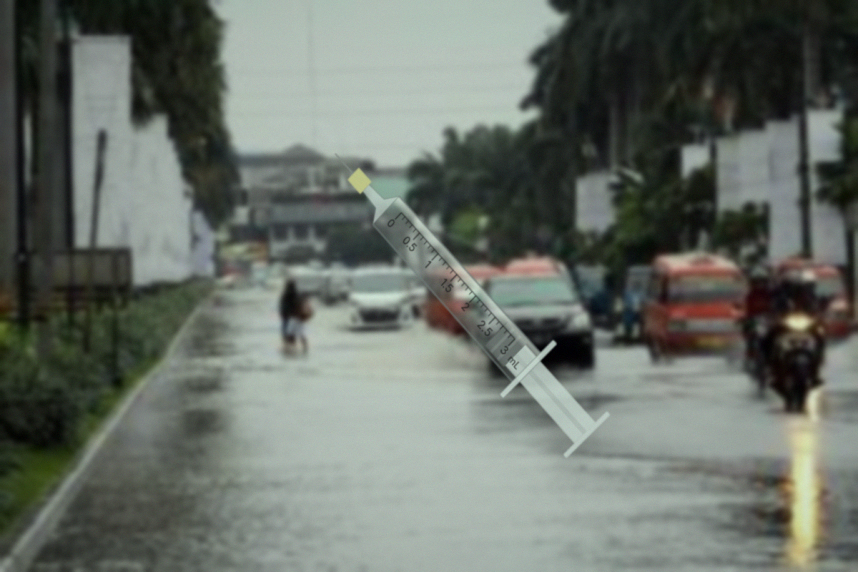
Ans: 2.7 mL
